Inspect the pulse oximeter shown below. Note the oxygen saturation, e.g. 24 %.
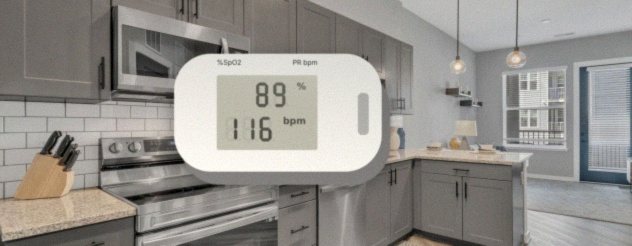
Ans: 89 %
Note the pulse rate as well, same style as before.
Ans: 116 bpm
